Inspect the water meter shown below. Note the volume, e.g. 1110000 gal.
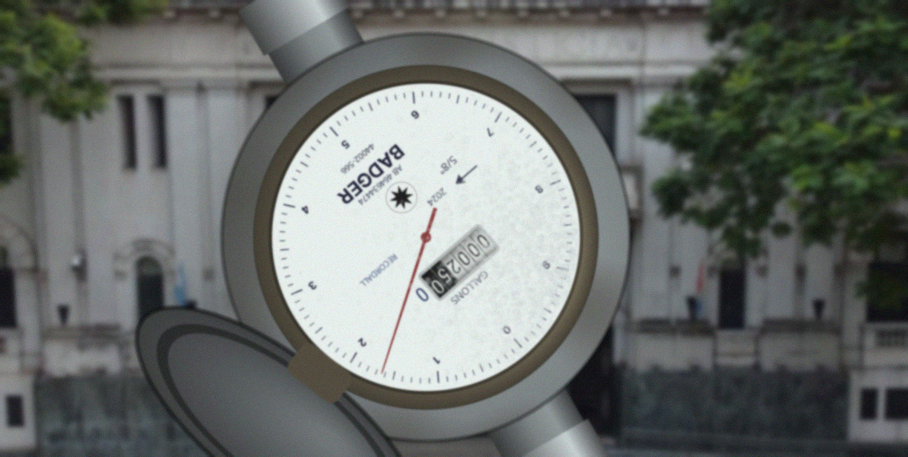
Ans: 2501.6 gal
